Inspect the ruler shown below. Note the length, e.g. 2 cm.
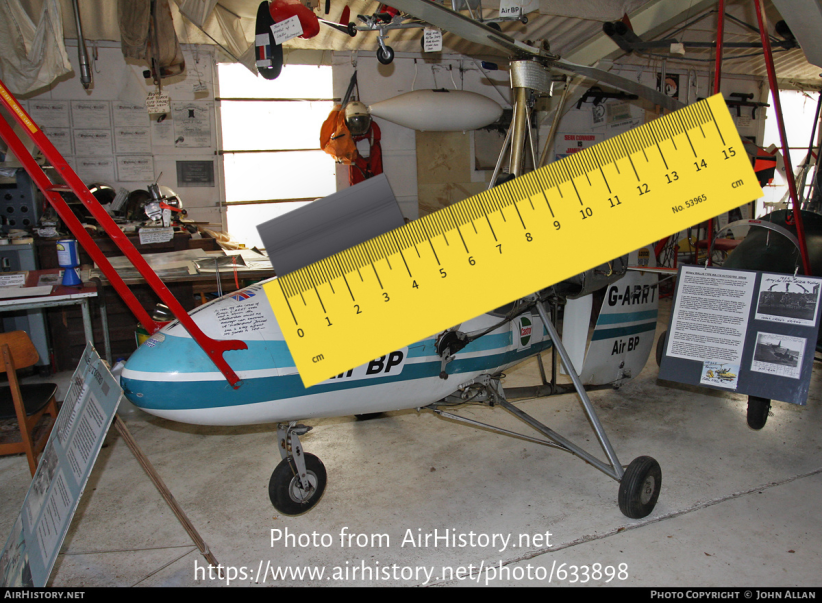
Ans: 4.5 cm
